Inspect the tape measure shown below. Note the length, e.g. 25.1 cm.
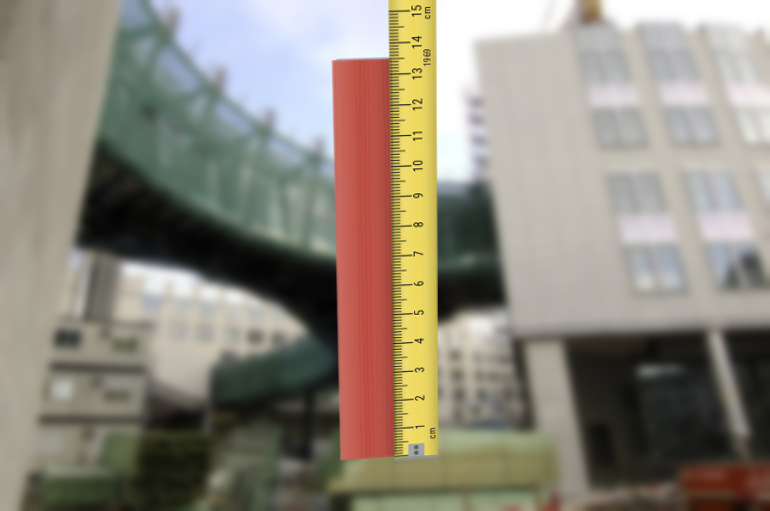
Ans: 13.5 cm
